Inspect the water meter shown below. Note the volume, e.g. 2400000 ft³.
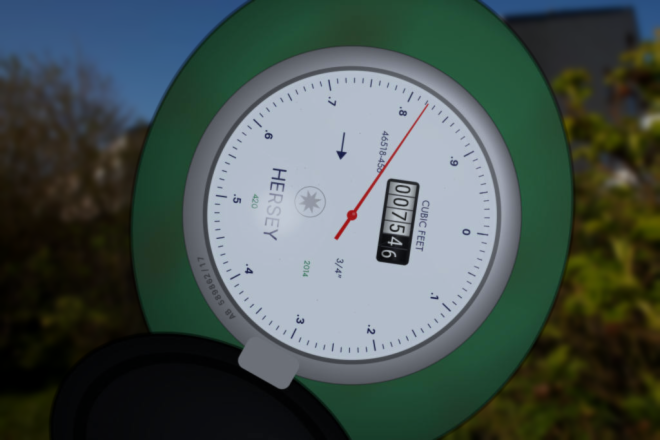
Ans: 7545.82 ft³
